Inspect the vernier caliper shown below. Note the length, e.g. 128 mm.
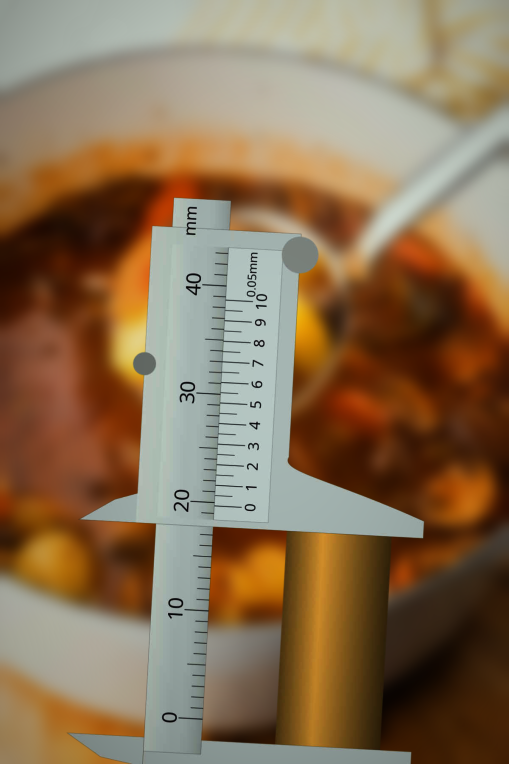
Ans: 19.7 mm
